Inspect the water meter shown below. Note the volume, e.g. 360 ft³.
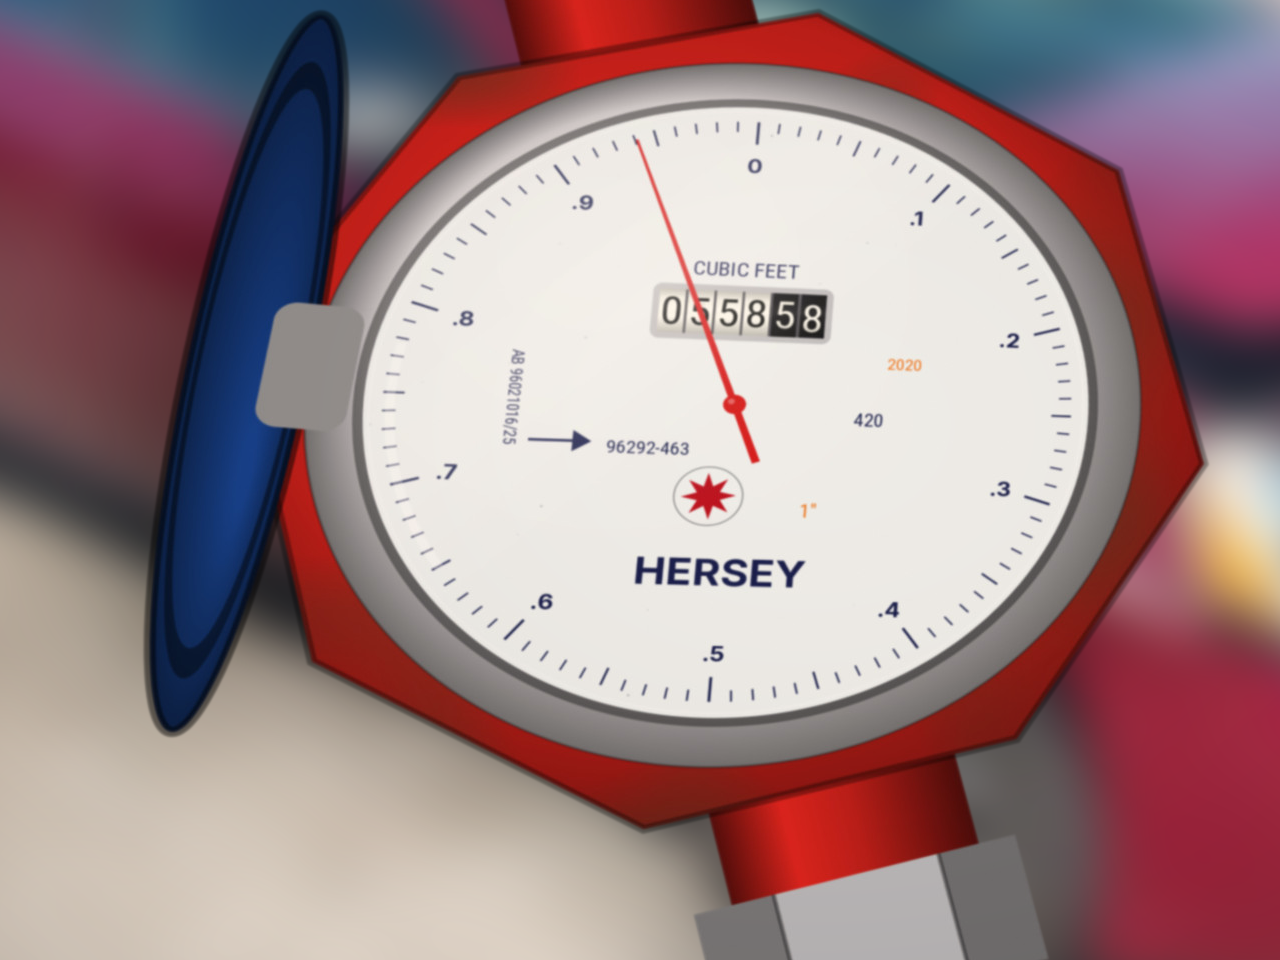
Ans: 55857.94 ft³
